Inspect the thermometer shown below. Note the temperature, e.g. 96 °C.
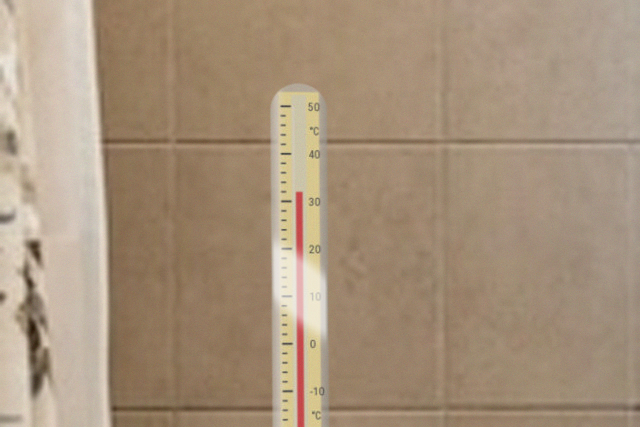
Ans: 32 °C
